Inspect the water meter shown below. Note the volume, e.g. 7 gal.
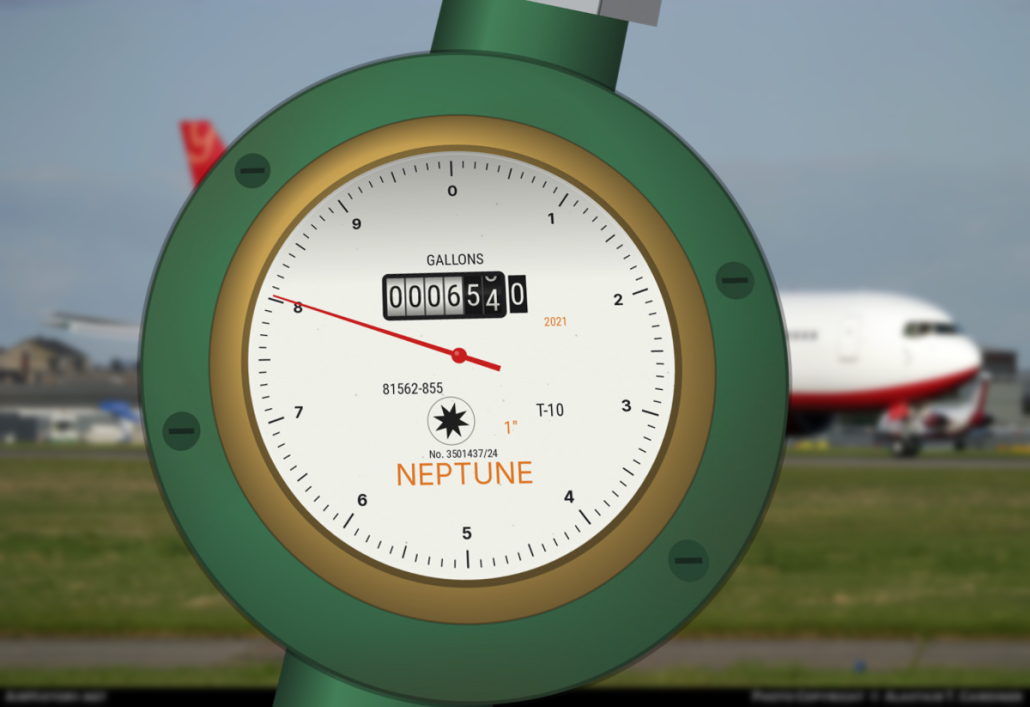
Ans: 6538.0 gal
